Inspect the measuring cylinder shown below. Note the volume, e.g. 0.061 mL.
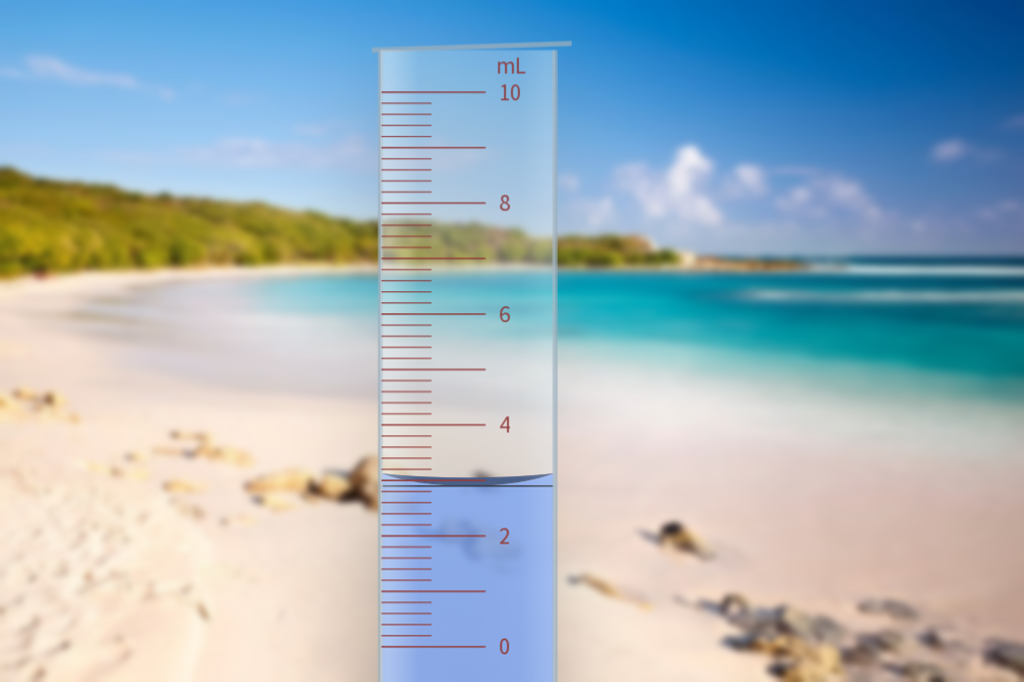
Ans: 2.9 mL
